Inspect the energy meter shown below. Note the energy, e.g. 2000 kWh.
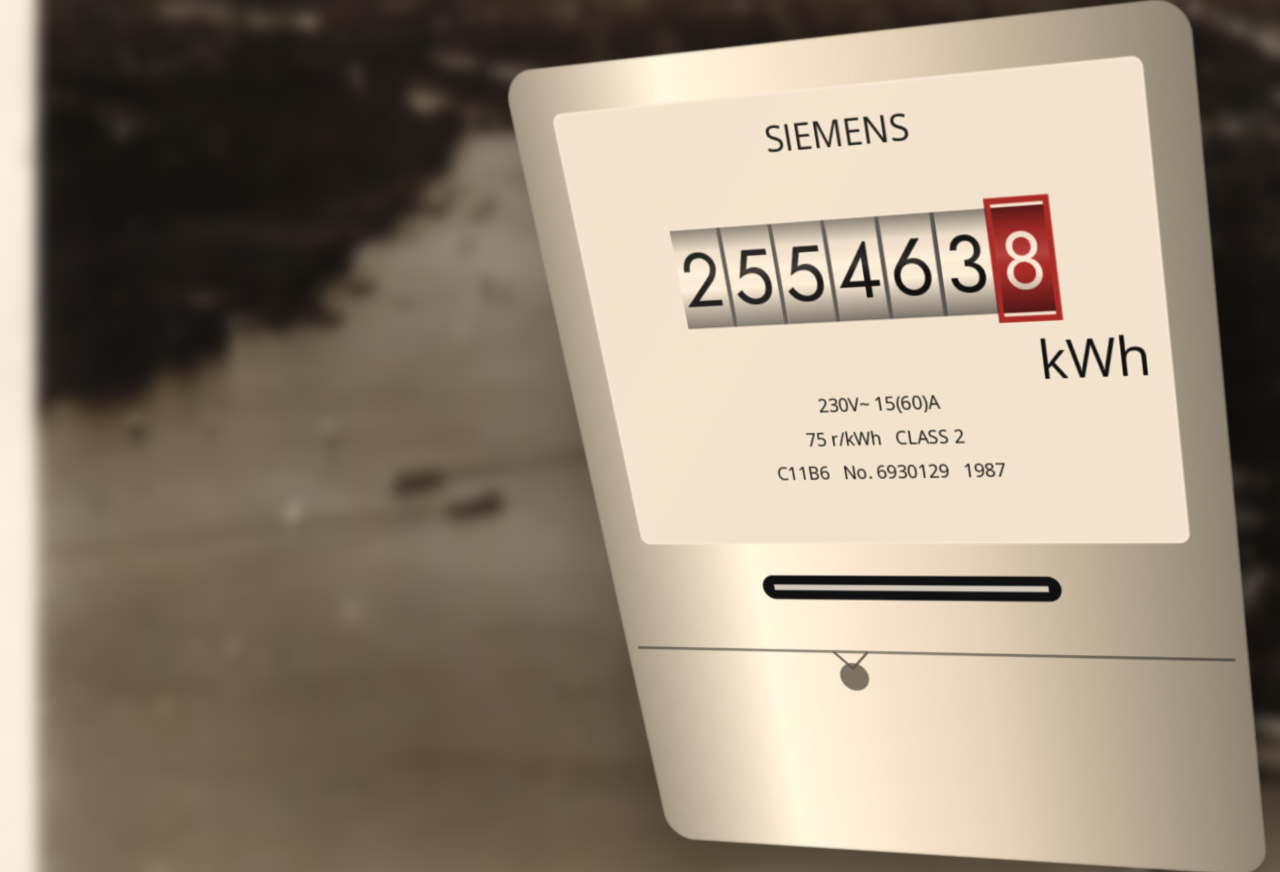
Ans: 255463.8 kWh
